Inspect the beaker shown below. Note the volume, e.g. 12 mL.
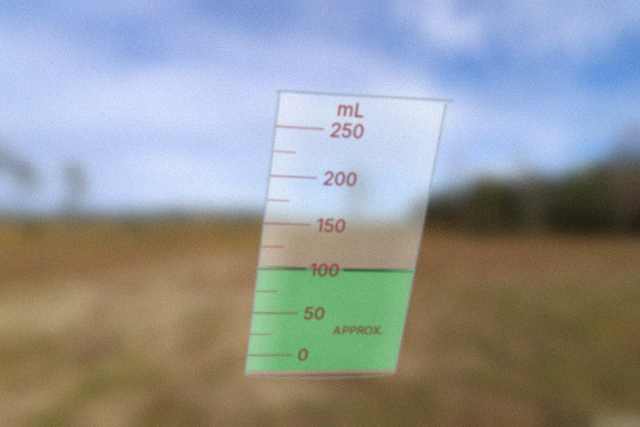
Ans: 100 mL
